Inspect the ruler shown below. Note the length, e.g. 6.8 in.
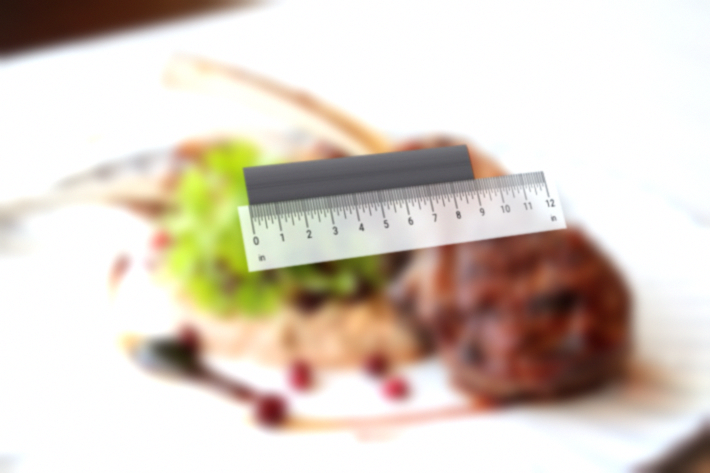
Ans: 9 in
